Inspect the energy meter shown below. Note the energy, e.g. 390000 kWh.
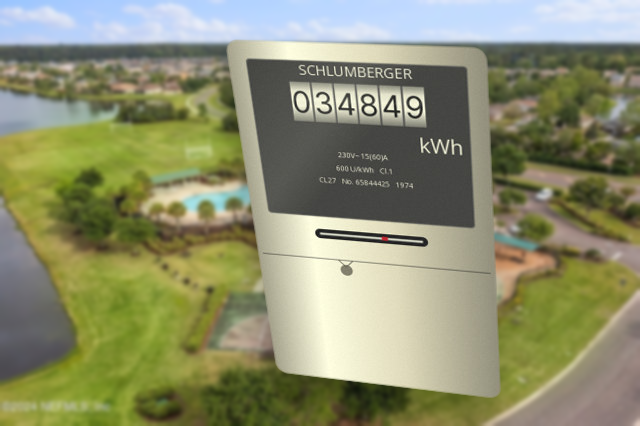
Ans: 34849 kWh
